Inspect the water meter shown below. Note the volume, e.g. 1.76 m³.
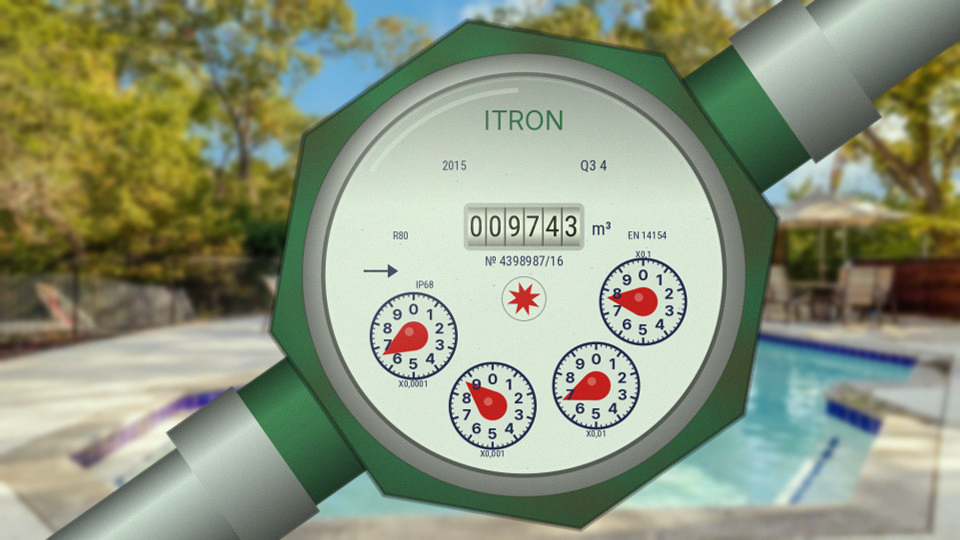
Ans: 9743.7686 m³
